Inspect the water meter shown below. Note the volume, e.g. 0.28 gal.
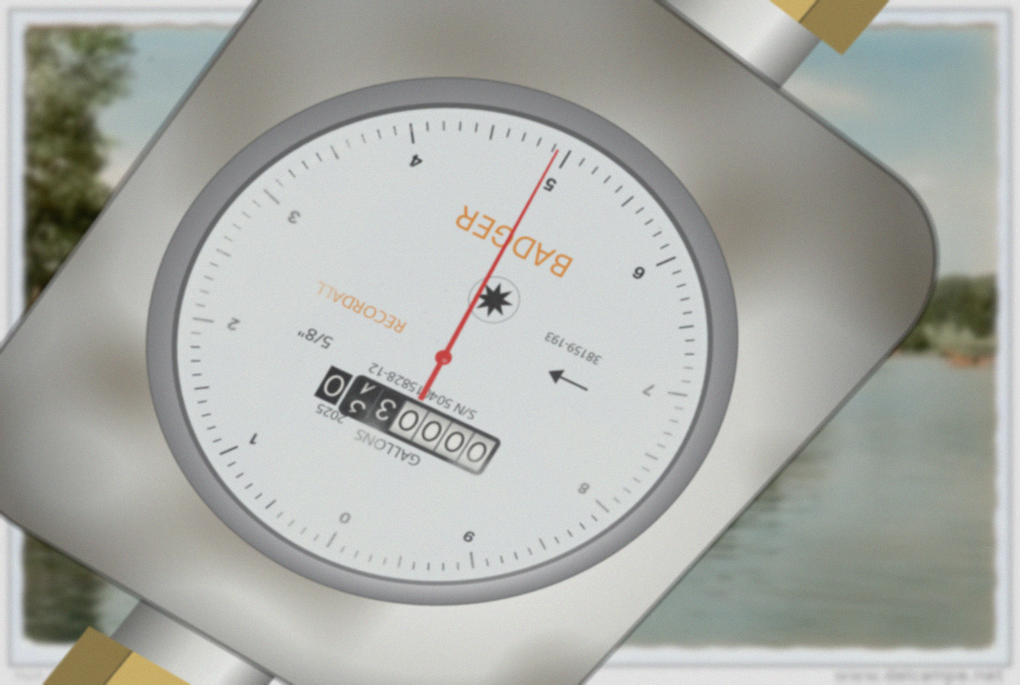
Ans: 334.9 gal
